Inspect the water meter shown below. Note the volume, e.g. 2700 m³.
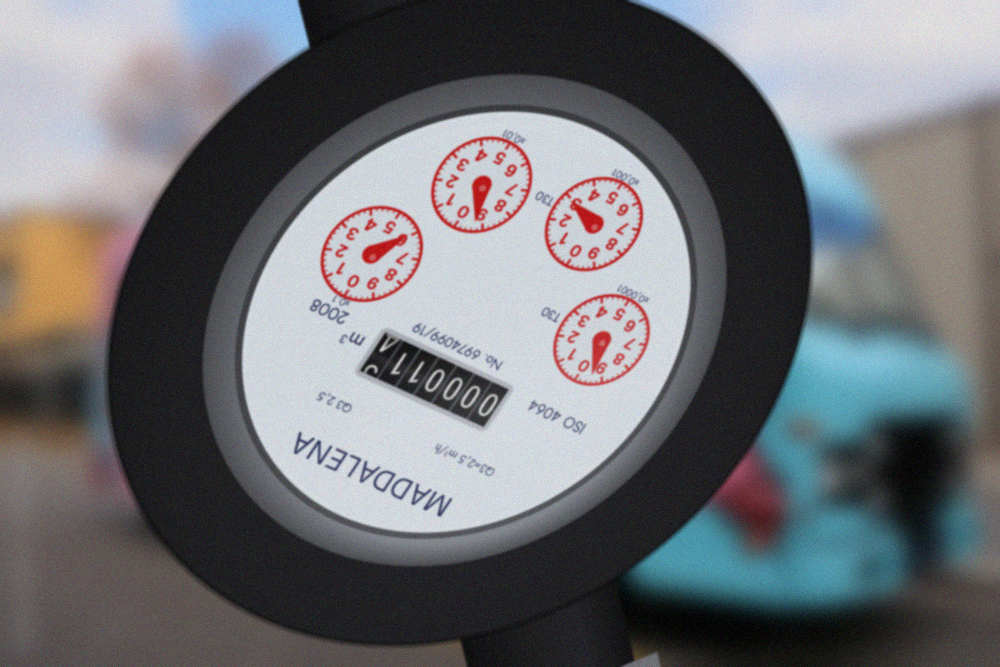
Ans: 113.5929 m³
